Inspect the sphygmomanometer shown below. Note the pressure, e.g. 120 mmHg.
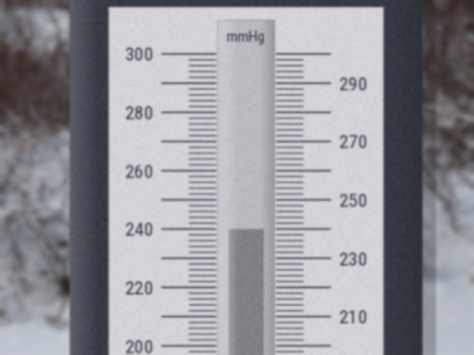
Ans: 240 mmHg
